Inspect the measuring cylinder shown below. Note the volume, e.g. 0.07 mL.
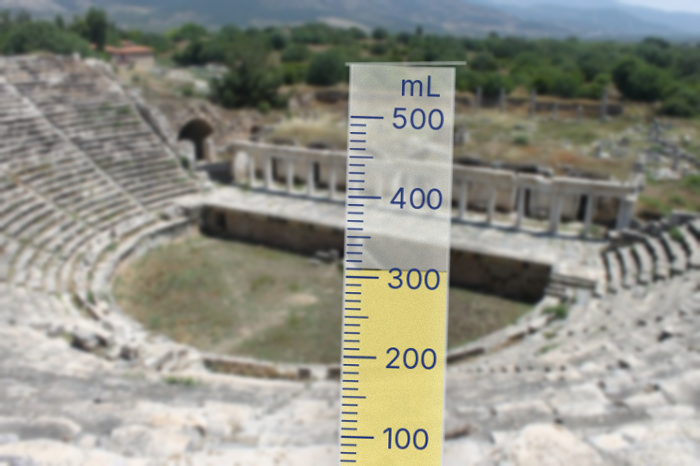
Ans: 310 mL
